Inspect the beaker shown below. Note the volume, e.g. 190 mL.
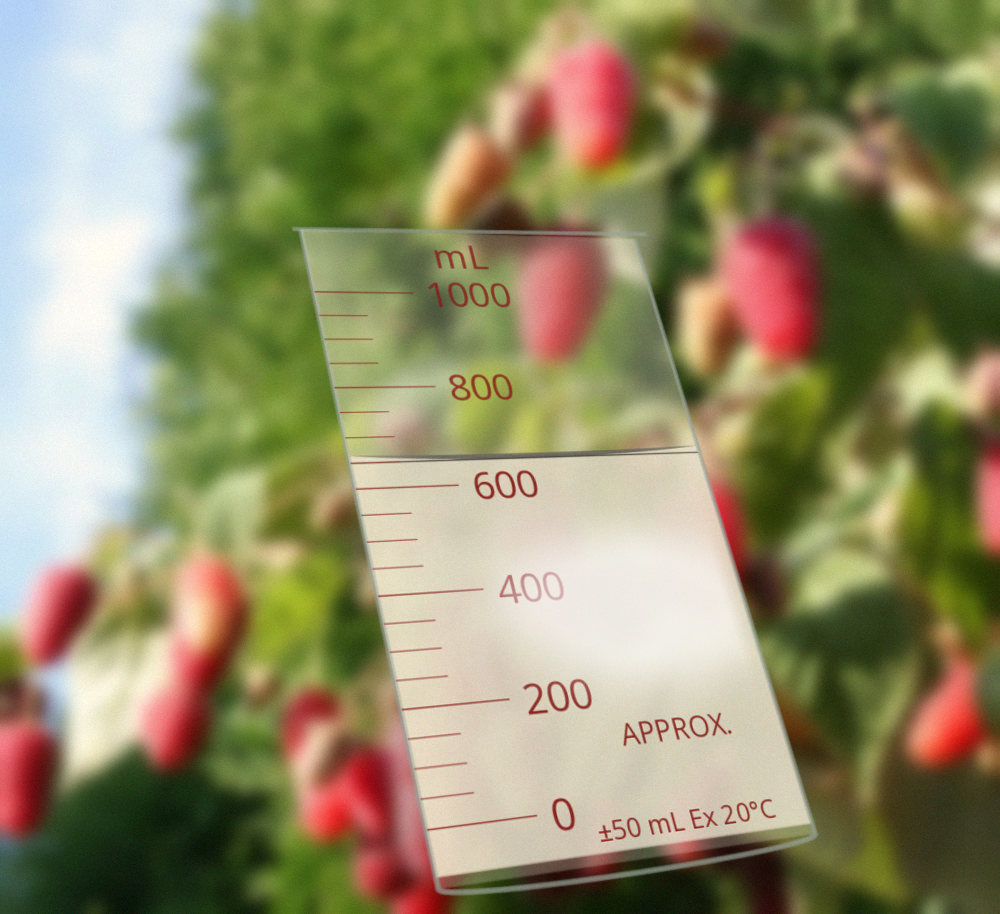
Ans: 650 mL
